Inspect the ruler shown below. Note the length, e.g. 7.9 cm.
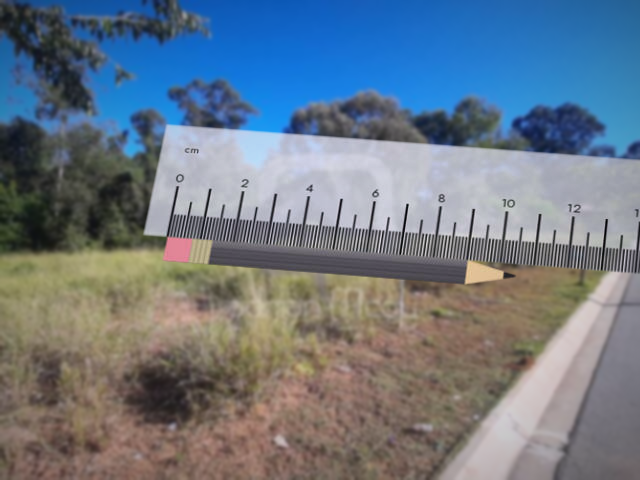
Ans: 10.5 cm
